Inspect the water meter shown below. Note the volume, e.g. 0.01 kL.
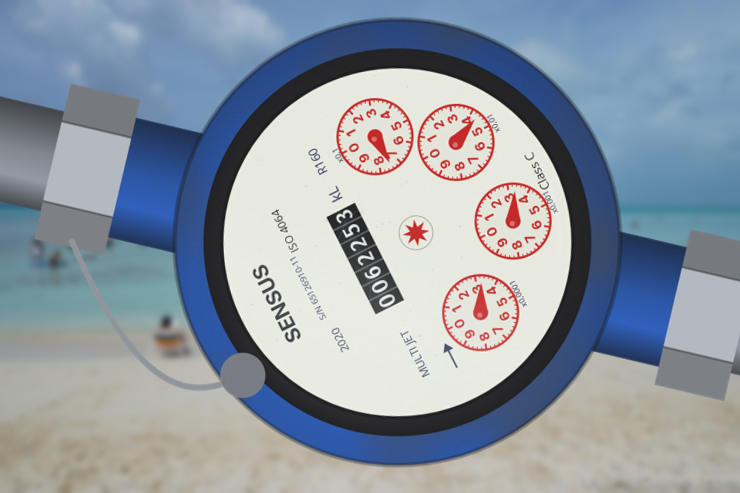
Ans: 62253.7433 kL
